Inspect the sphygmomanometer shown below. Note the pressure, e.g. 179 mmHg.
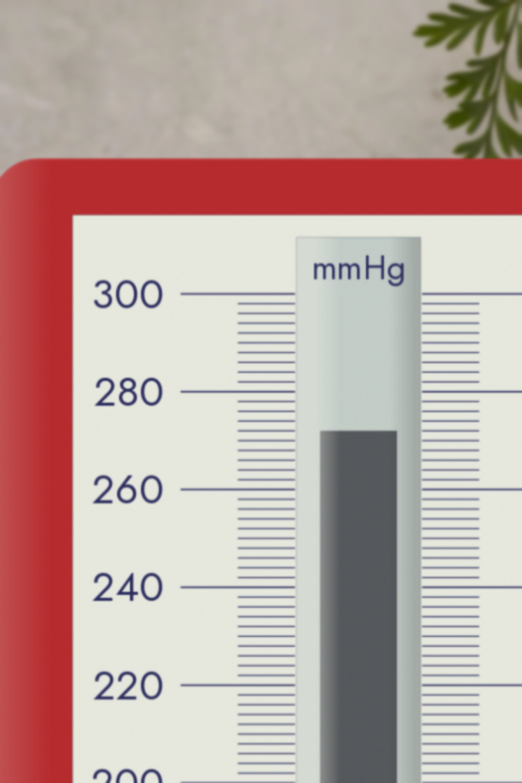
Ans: 272 mmHg
